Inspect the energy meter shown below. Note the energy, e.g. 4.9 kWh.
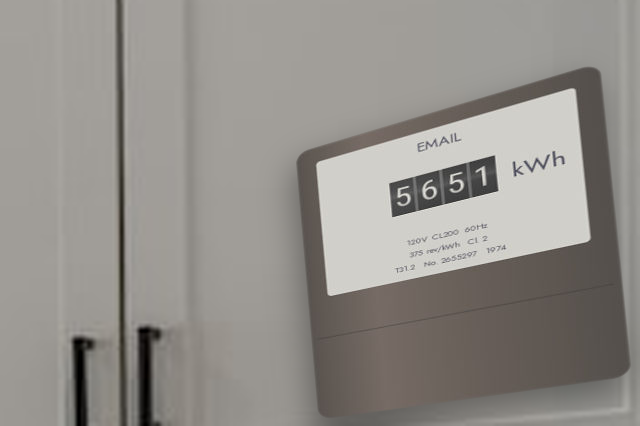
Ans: 5651 kWh
